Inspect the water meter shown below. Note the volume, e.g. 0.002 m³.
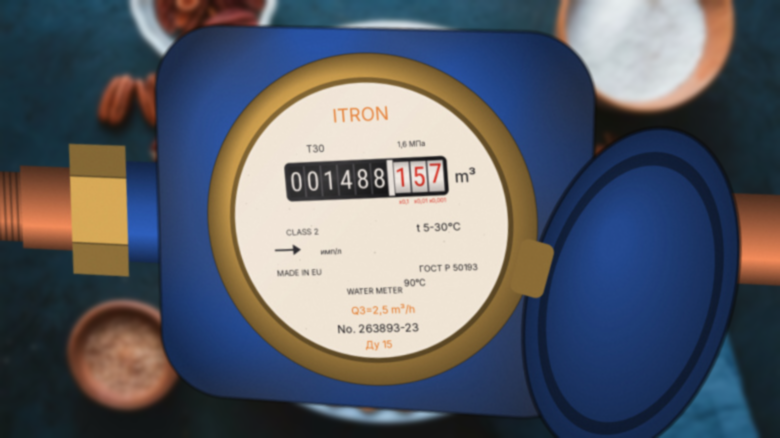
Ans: 1488.157 m³
